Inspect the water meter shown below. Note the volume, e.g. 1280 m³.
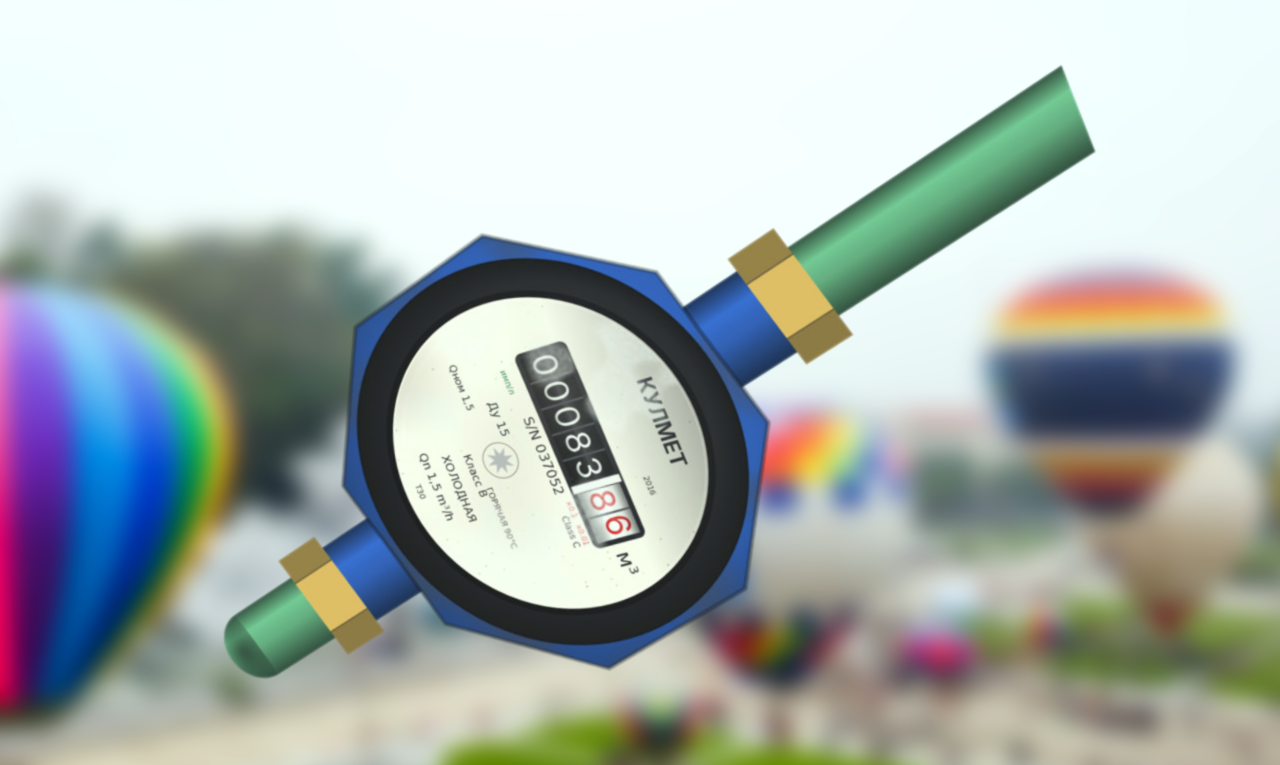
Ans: 83.86 m³
